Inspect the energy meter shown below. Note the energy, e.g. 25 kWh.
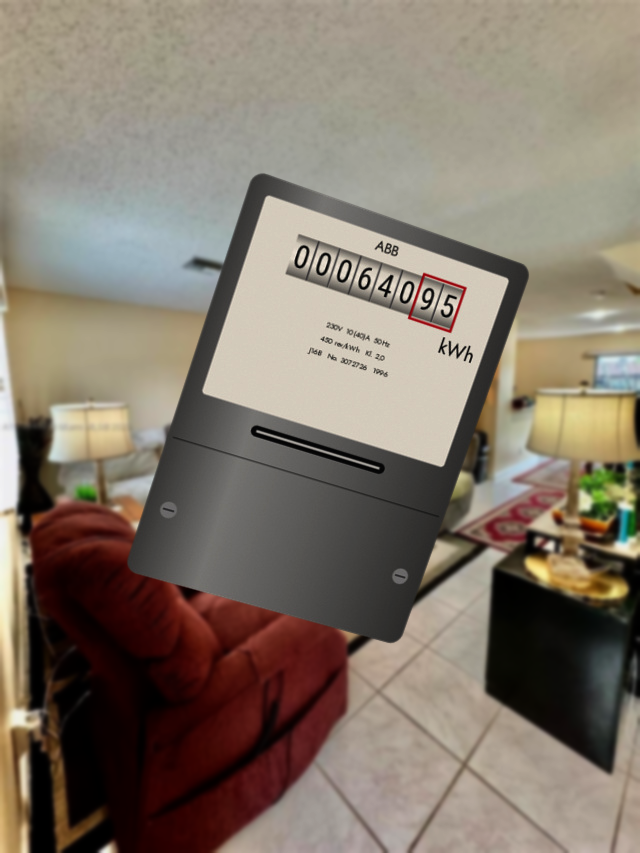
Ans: 640.95 kWh
